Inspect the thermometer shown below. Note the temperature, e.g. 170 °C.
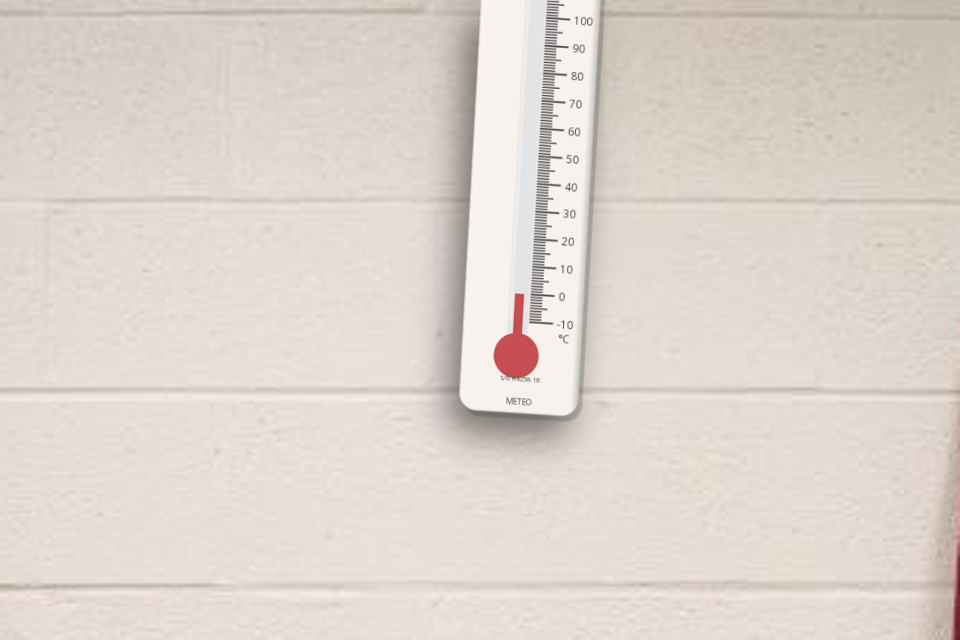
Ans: 0 °C
